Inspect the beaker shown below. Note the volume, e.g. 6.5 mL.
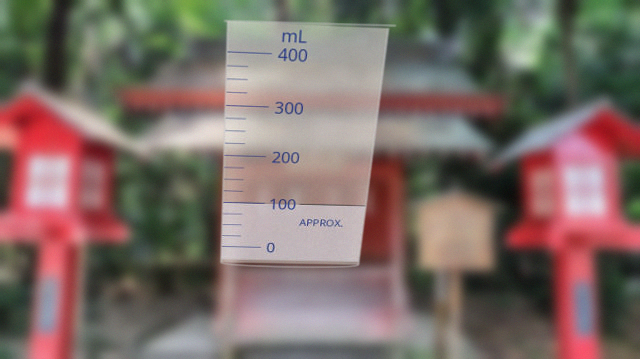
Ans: 100 mL
